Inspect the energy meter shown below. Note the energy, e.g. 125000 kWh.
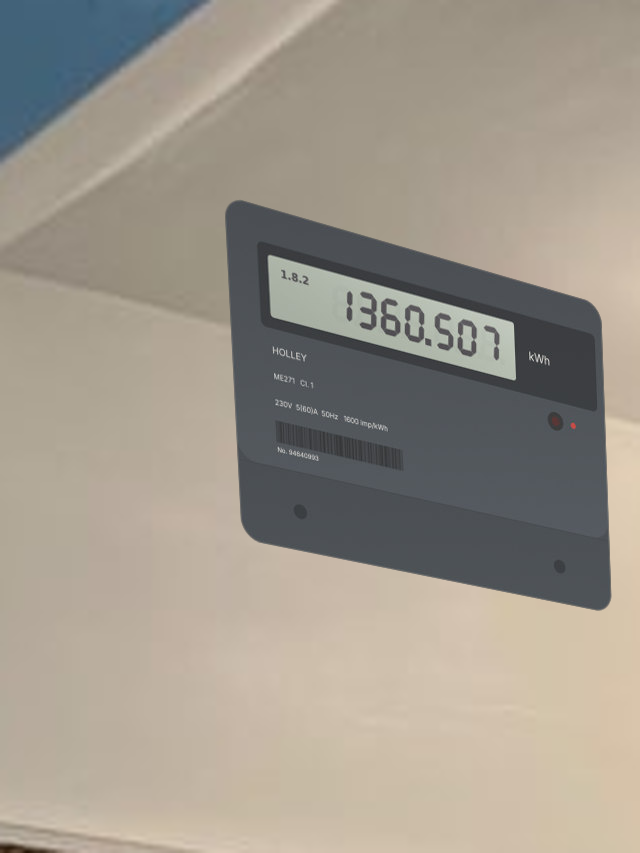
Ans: 1360.507 kWh
